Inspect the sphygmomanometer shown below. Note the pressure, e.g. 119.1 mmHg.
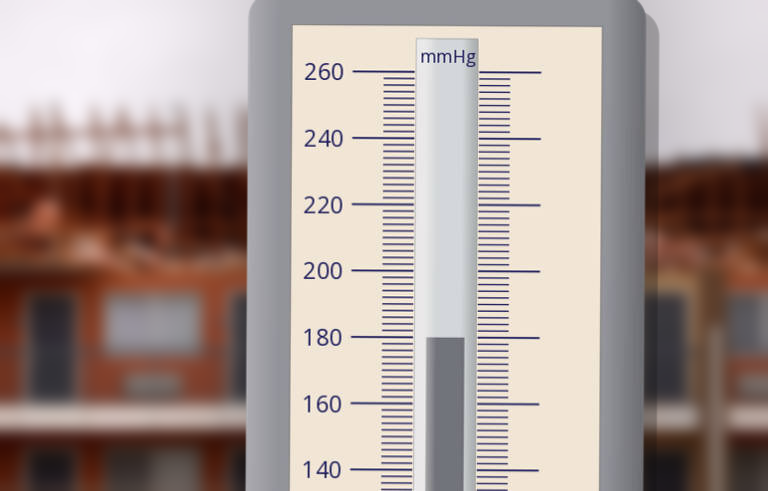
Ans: 180 mmHg
